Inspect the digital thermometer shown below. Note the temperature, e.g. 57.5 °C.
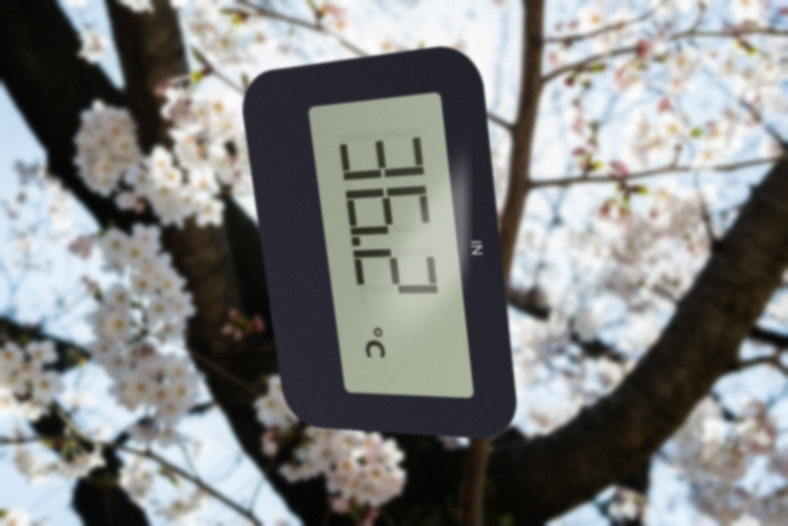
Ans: 36.2 °C
